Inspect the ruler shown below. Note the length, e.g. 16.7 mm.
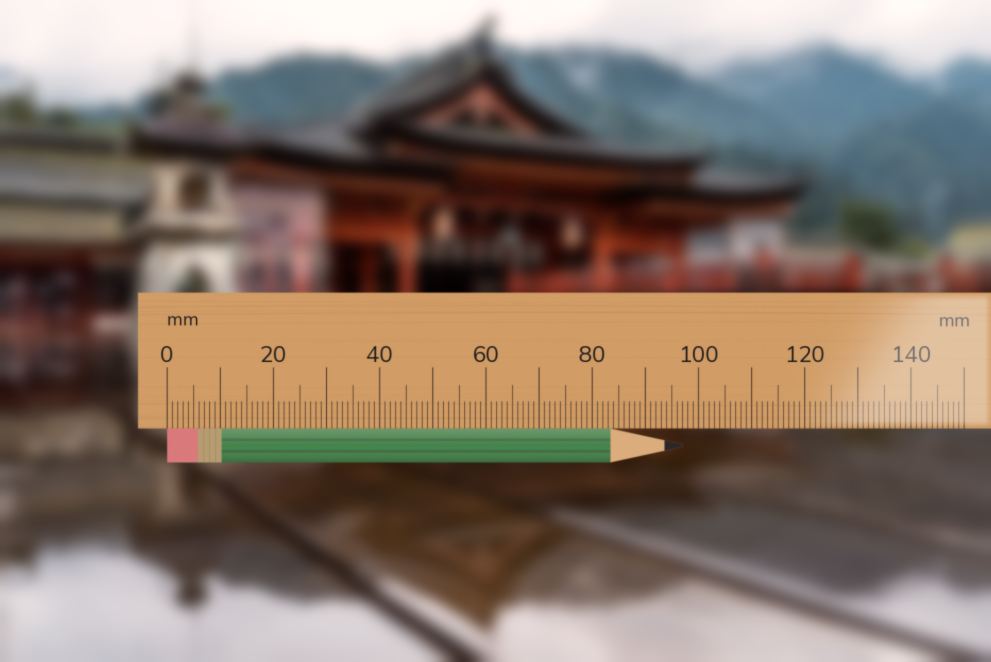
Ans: 97 mm
